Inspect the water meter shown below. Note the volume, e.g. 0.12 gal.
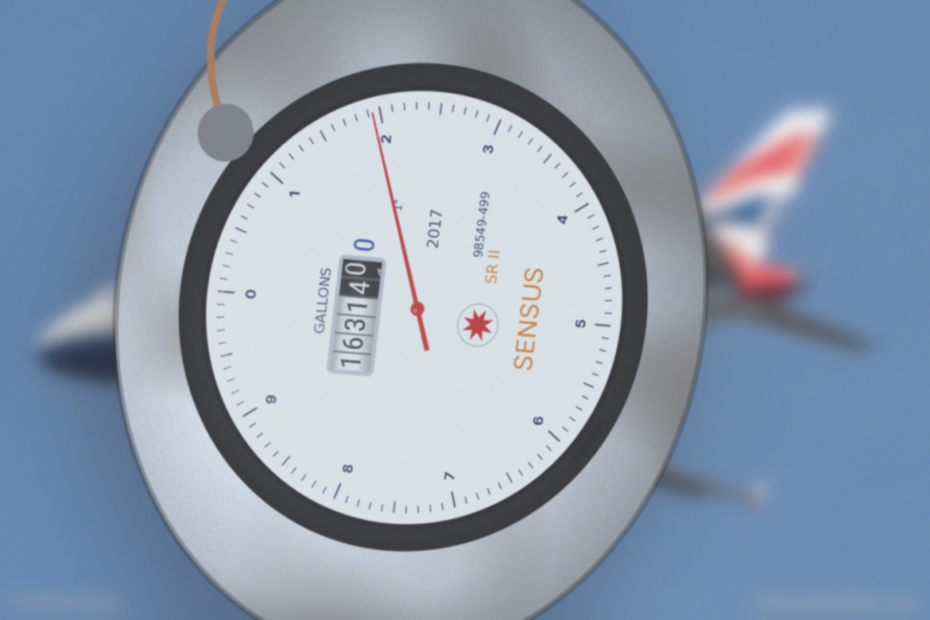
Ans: 1631401.9 gal
